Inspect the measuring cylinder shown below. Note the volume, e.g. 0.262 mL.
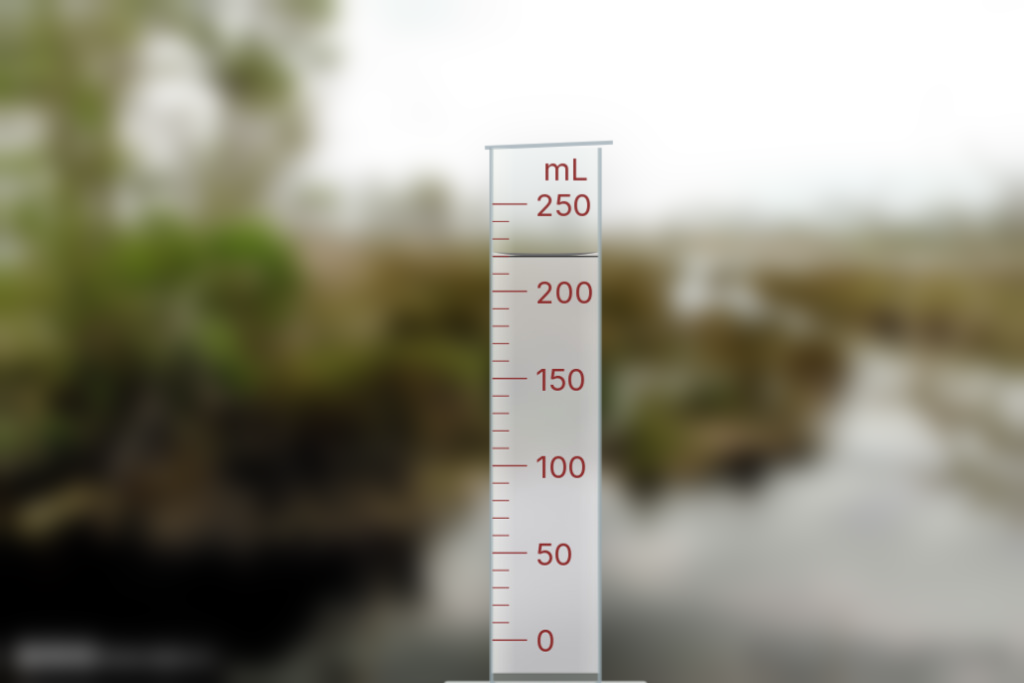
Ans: 220 mL
